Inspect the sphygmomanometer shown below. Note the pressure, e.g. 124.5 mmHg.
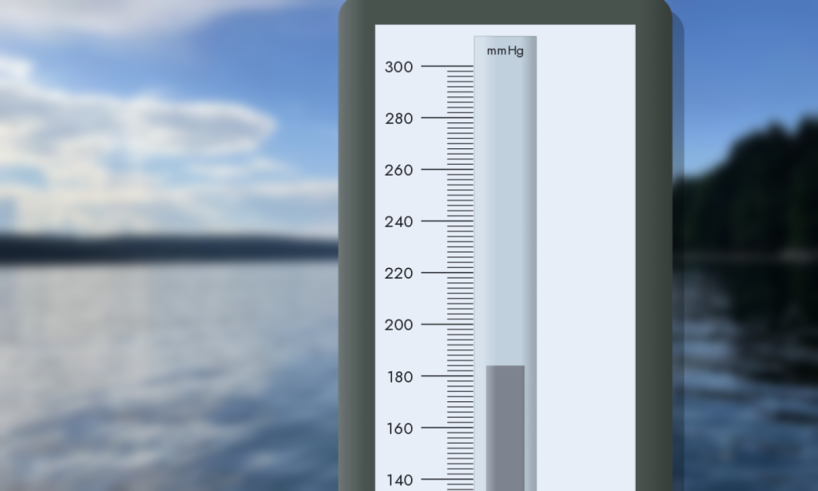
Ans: 184 mmHg
